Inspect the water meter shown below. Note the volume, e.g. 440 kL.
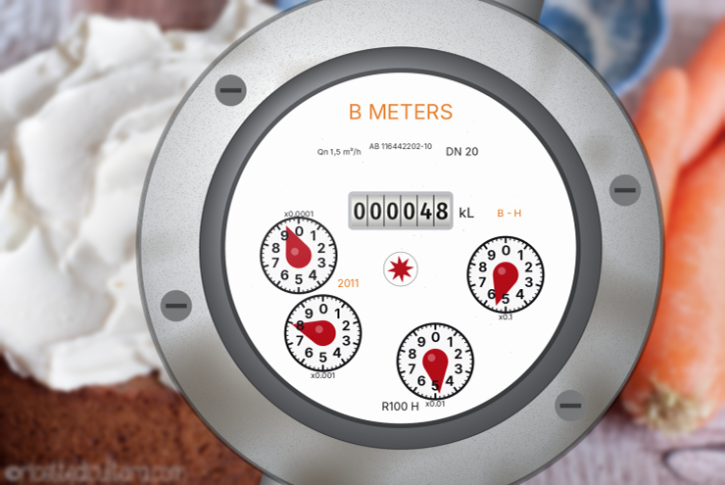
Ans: 48.5479 kL
